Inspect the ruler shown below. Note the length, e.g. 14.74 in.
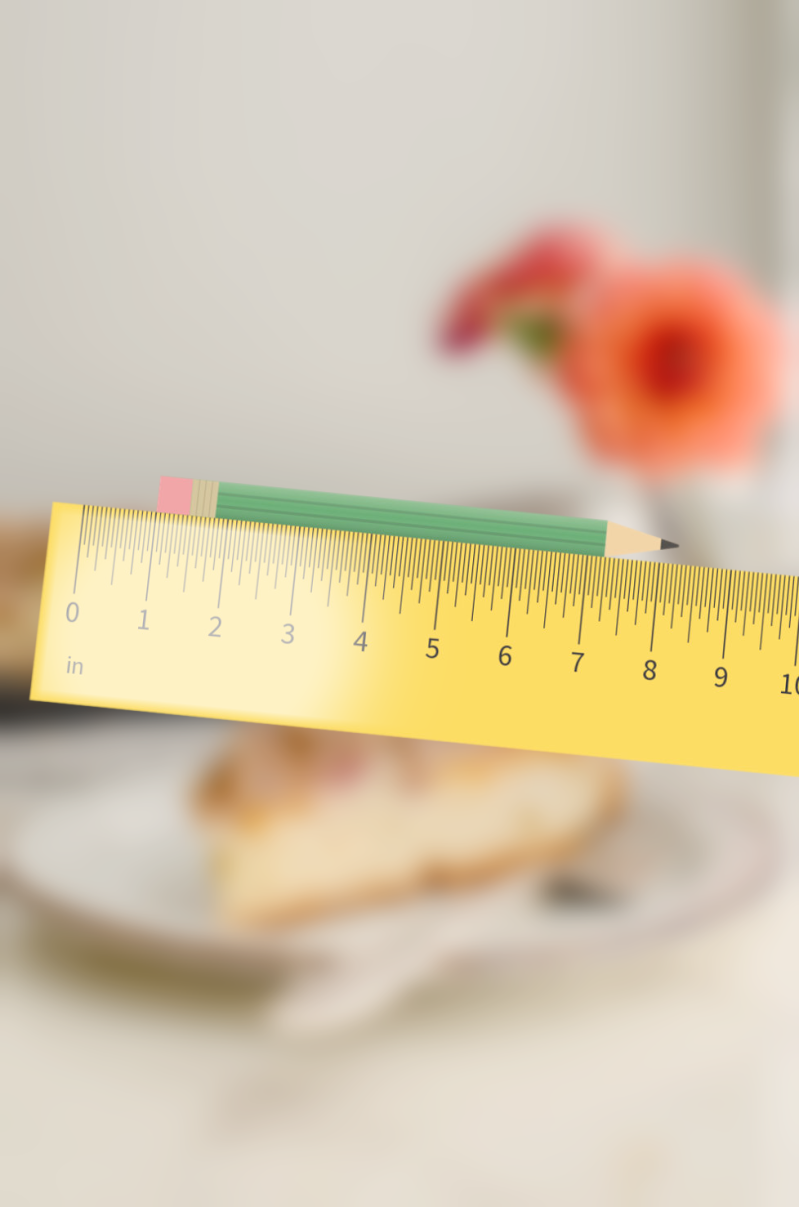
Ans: 7.25 in
